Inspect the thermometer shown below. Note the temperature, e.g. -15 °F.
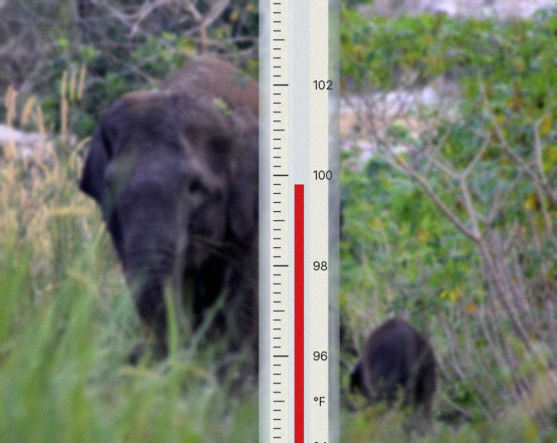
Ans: 99.8 °F
